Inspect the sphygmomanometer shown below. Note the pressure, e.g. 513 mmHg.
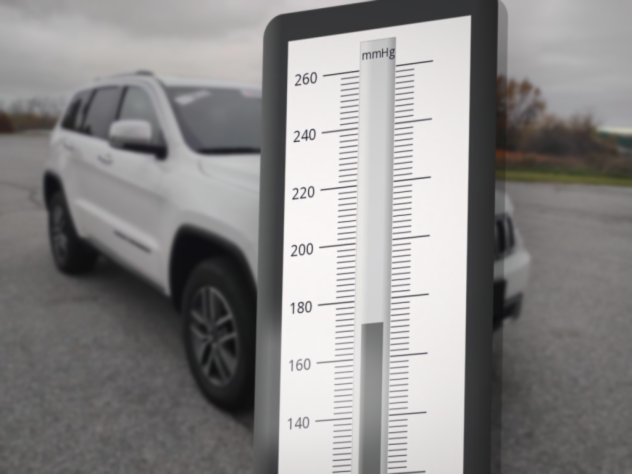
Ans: 172 mmHg
